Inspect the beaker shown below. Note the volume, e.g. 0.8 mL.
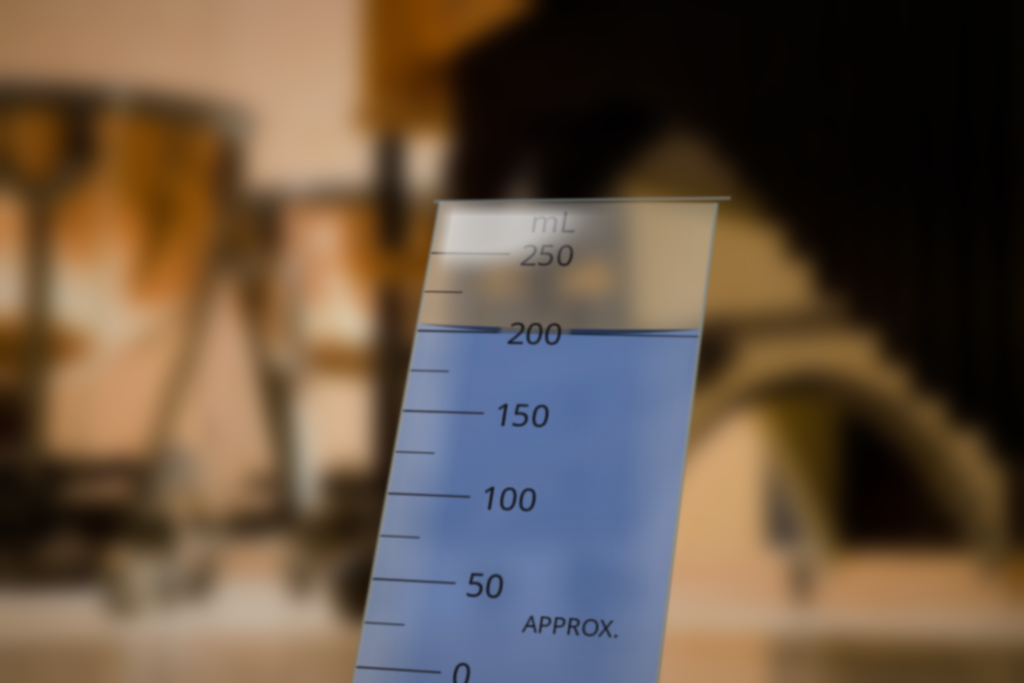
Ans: 200 mL
